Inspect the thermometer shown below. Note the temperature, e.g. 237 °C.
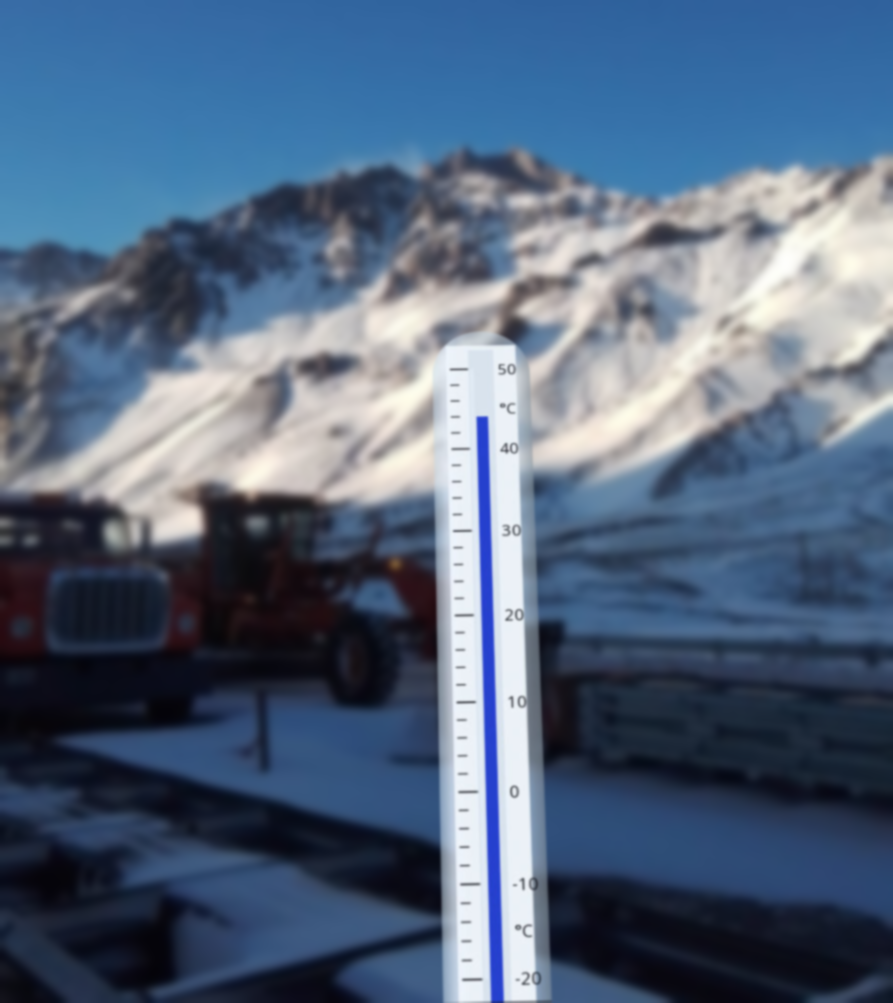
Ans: 44 °C
